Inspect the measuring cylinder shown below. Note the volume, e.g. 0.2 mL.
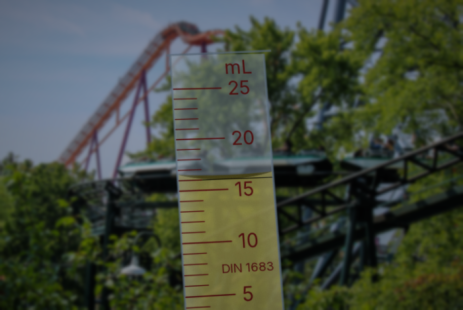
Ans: 16 mL
